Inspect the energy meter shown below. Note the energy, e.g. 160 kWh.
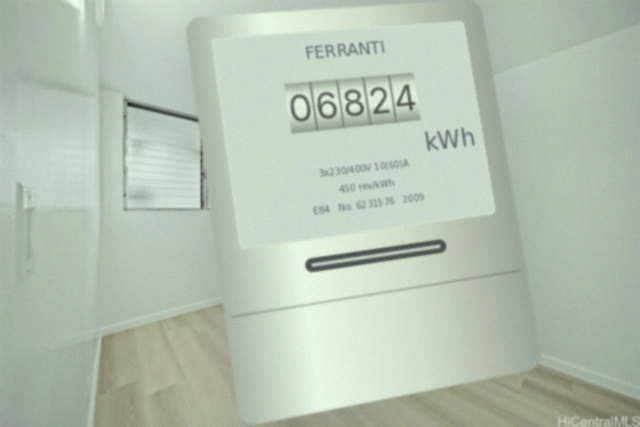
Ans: 6824 kWh
